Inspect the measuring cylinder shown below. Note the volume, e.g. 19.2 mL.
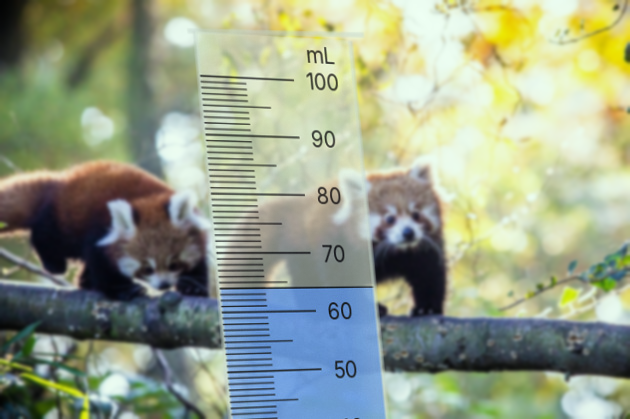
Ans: 64 mL
